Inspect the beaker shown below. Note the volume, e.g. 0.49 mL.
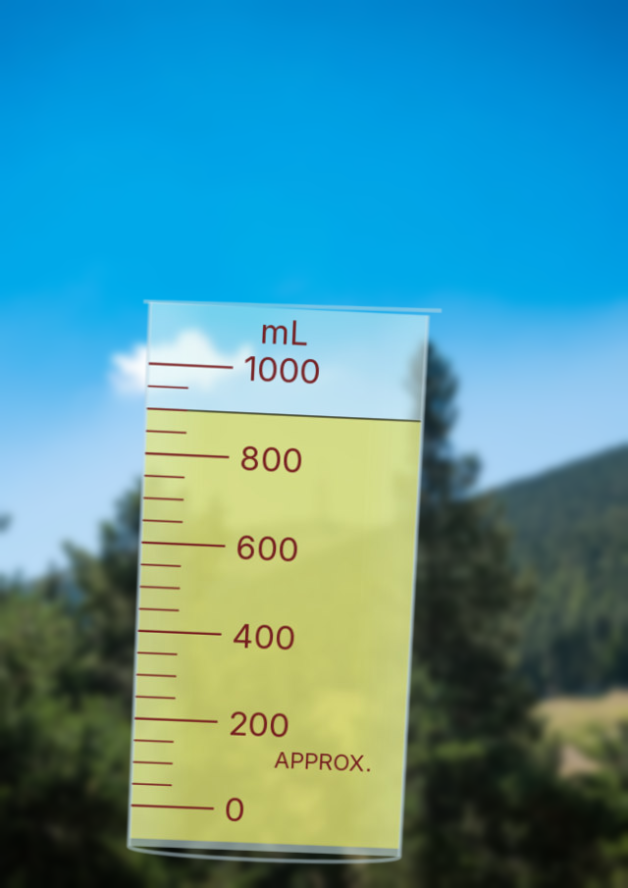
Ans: 900 mL
